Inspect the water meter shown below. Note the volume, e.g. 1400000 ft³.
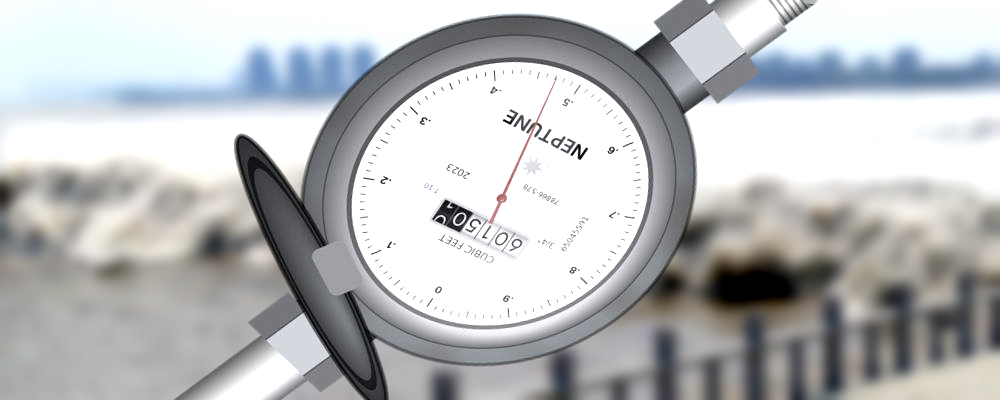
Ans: 601500.47 ft³
